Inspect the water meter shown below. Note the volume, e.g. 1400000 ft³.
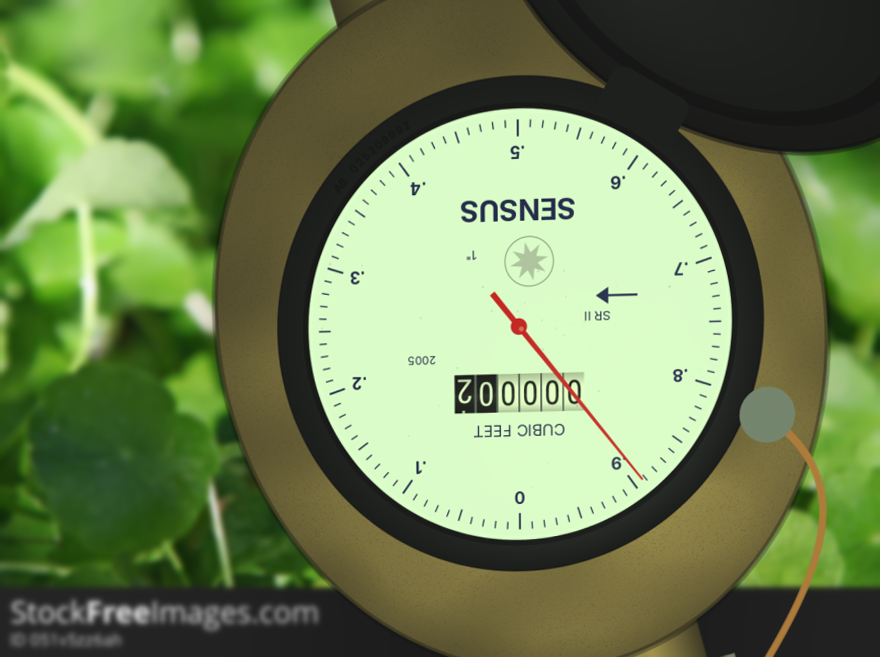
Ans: 1.89 ft³
